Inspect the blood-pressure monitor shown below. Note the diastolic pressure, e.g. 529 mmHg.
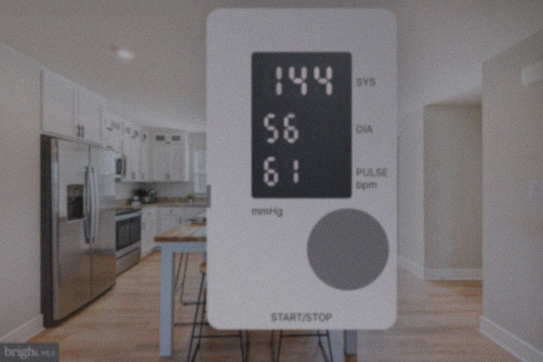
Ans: 56 mmHg
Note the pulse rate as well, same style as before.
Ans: 61 bpm
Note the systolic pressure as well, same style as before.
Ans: 144 mmHg
